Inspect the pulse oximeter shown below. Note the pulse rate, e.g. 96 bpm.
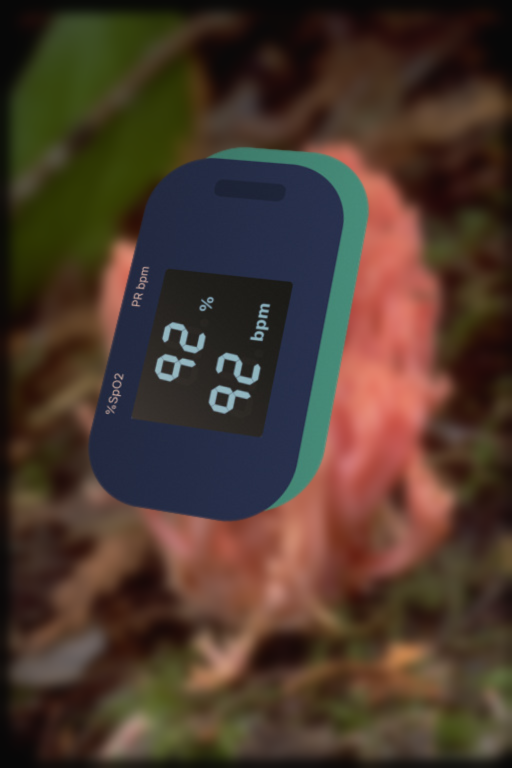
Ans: 92 bpm
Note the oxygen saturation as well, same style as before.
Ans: 92 %
